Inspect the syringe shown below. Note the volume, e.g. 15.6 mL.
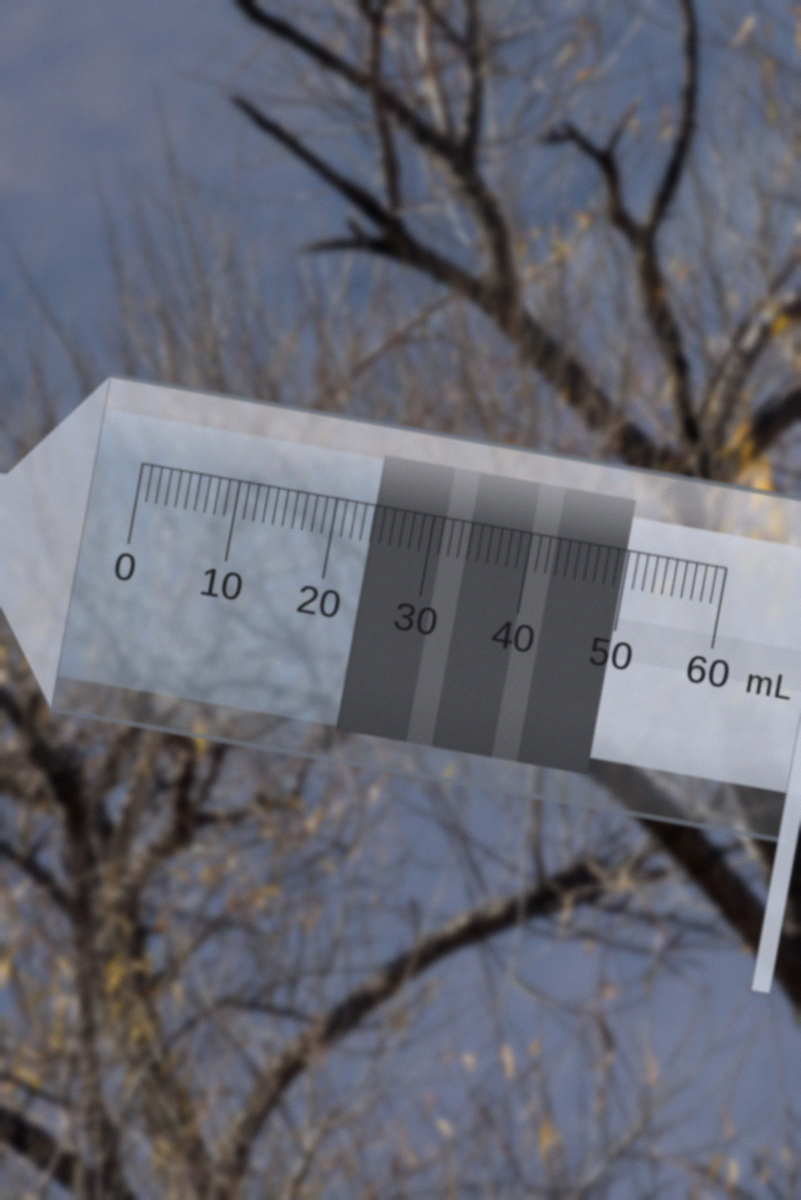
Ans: 24 mL
